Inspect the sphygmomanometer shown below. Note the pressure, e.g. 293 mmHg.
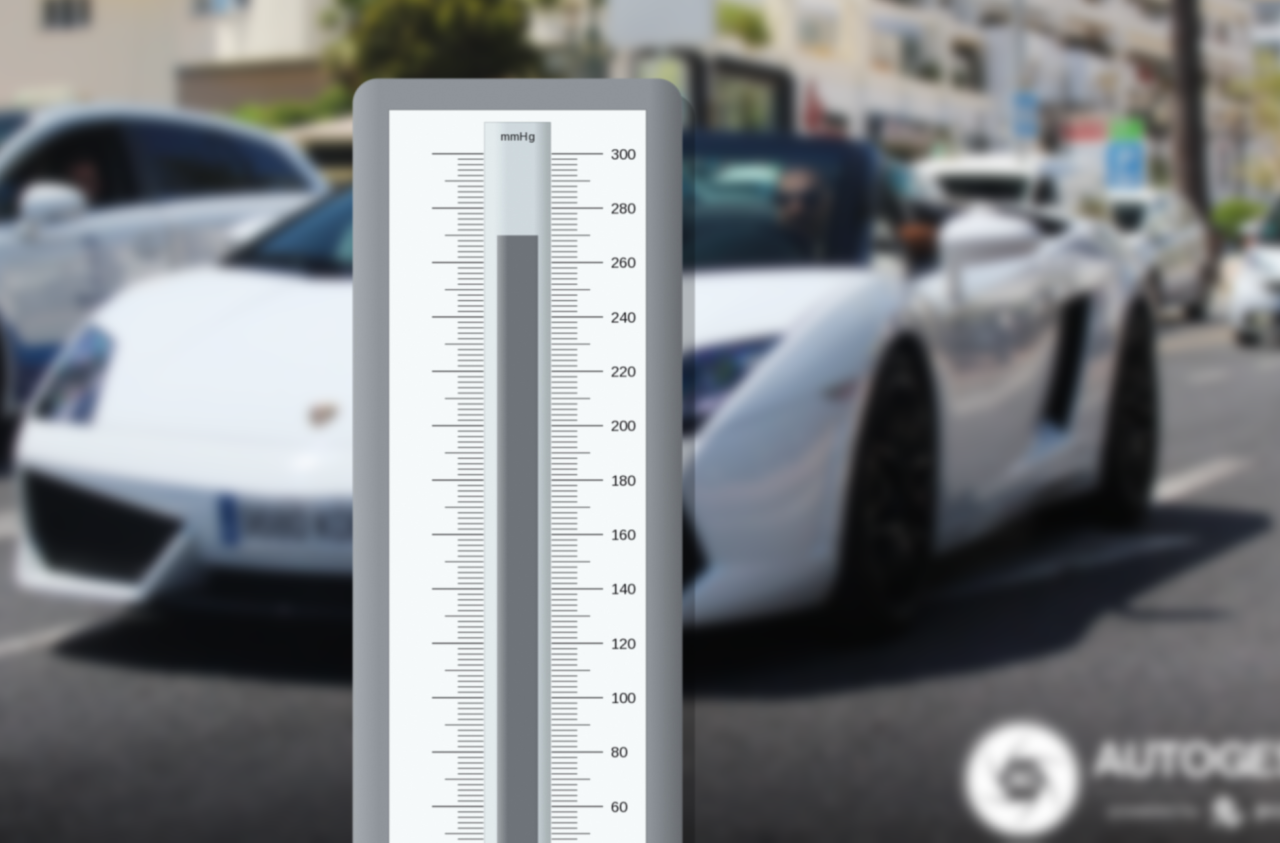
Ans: 270 mmHg
